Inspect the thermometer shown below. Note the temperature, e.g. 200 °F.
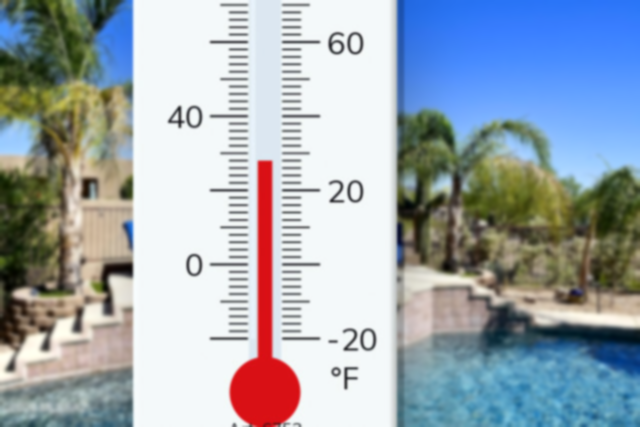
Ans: 28 °F
